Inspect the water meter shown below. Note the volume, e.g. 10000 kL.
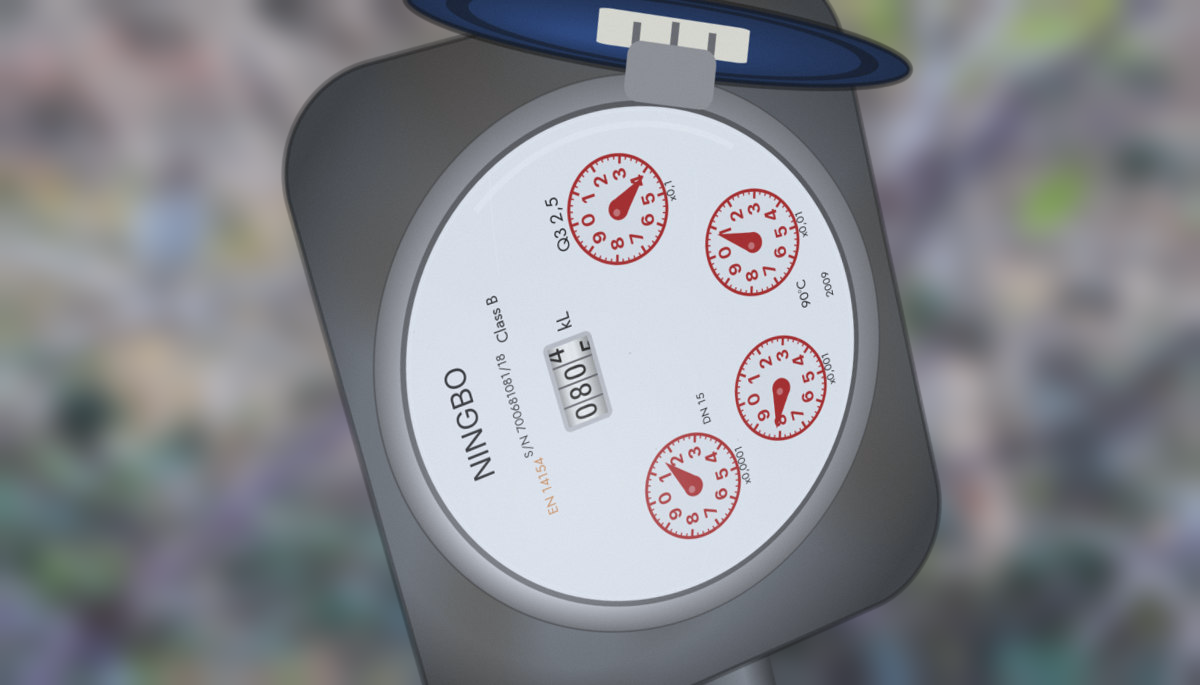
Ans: 804.4081 kL
